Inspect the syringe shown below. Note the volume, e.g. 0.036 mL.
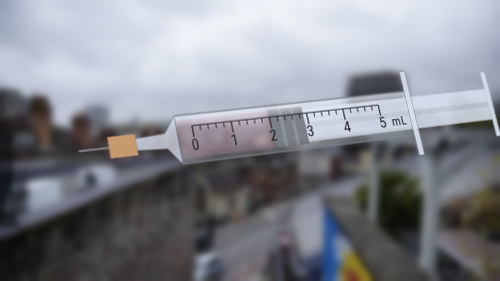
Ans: 2 mL
